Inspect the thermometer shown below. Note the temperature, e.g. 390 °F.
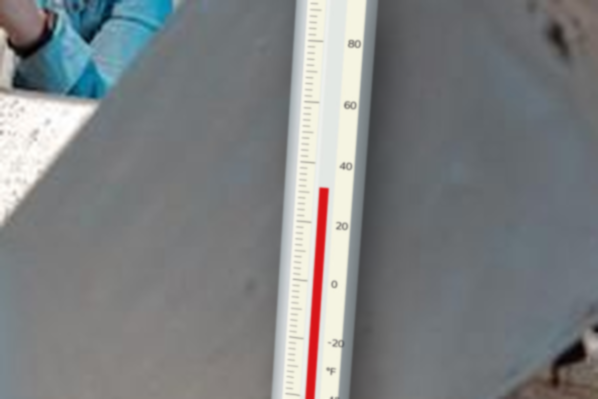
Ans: 32 °F
